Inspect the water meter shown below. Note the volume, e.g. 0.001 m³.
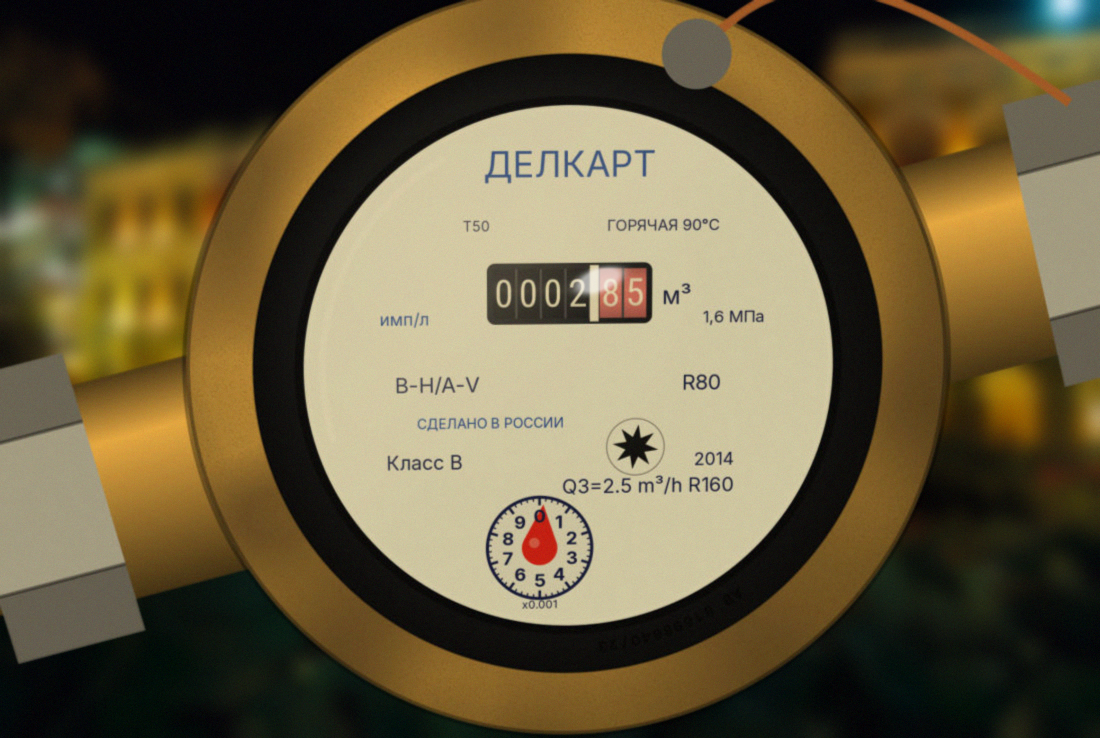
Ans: 2.850 m³
